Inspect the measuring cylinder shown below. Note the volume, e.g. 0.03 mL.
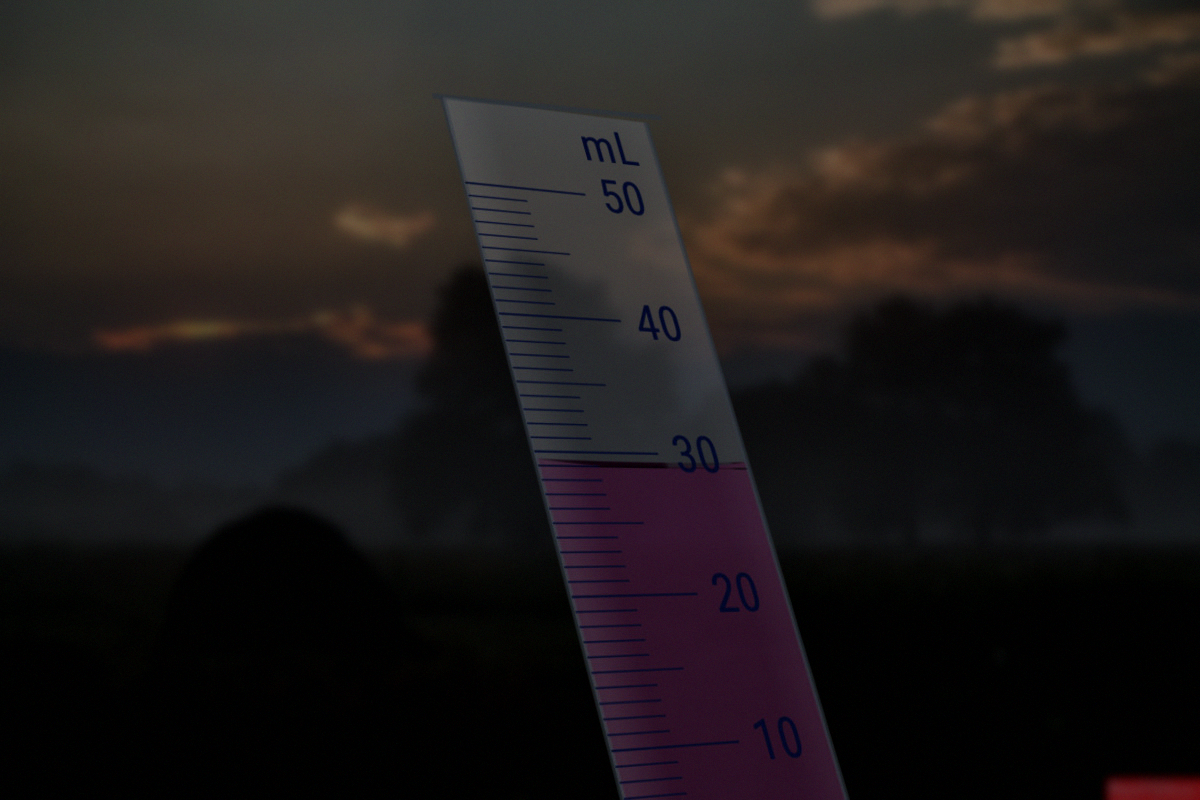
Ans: 29 mL
